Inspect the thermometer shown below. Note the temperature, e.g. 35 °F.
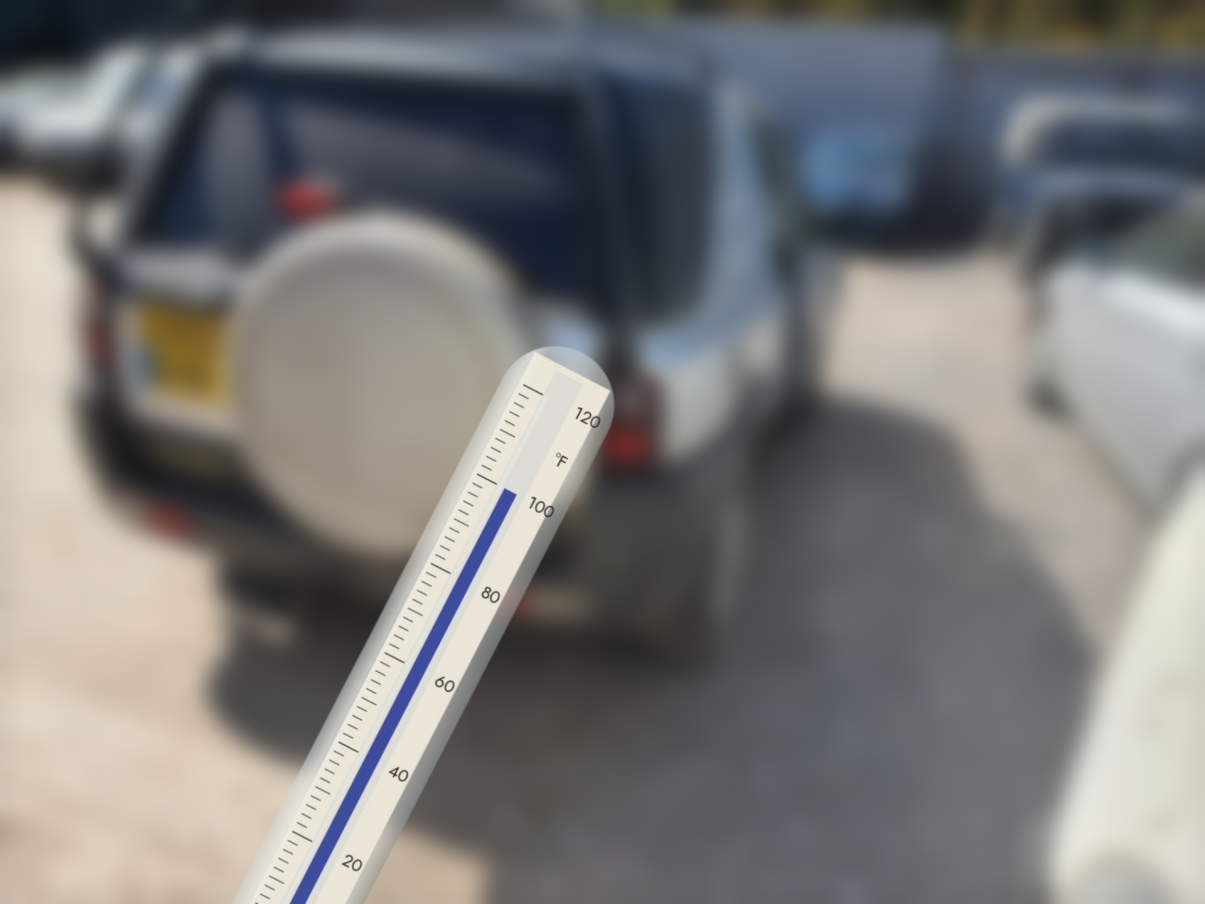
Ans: 100 °F
